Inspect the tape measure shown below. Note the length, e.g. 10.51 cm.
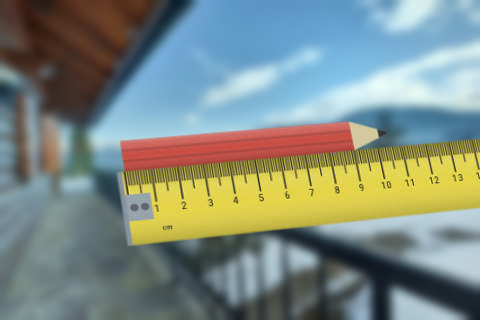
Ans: 10.5 cm
